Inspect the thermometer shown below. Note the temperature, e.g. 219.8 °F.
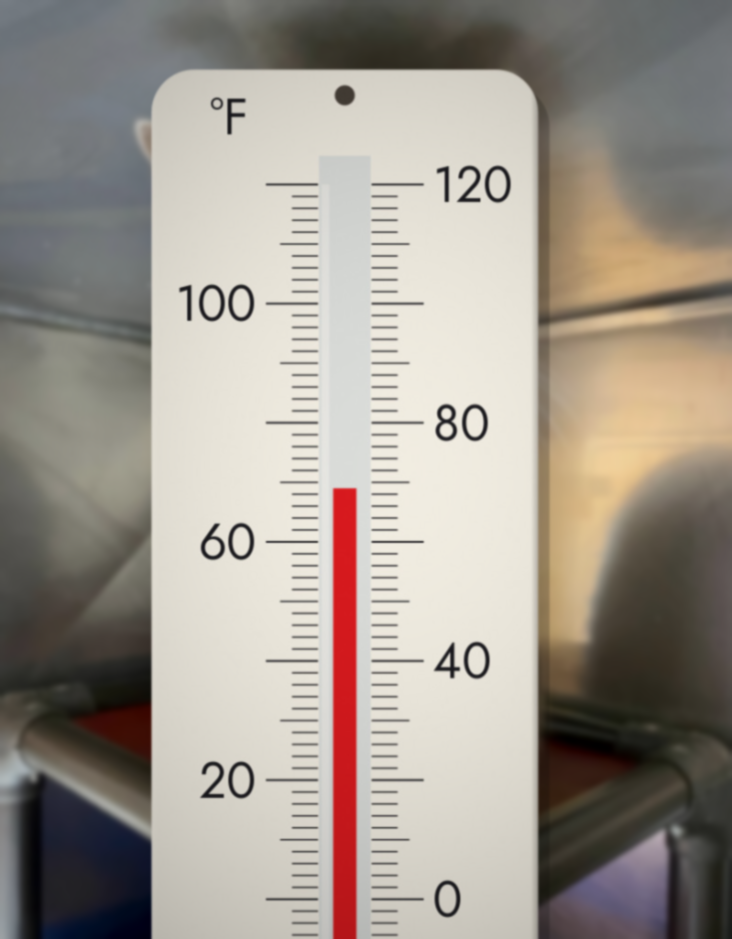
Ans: 69 °F
